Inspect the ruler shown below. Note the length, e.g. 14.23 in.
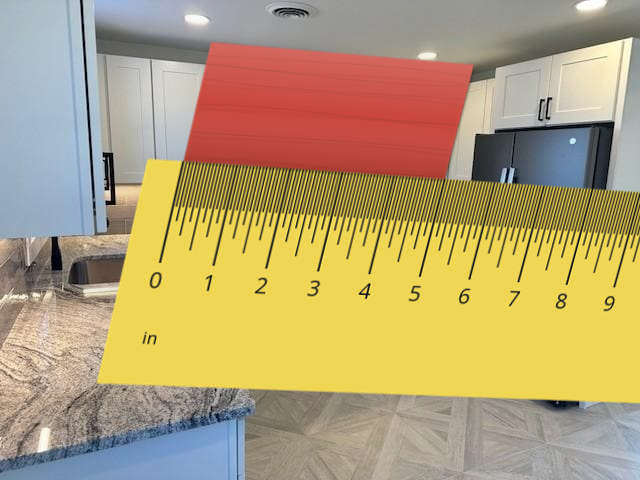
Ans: 5 in
